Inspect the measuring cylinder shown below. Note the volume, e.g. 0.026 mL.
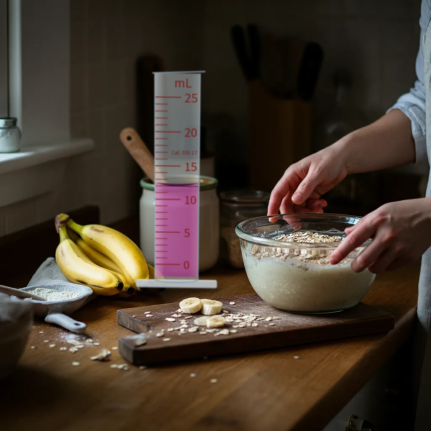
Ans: 12 mL
